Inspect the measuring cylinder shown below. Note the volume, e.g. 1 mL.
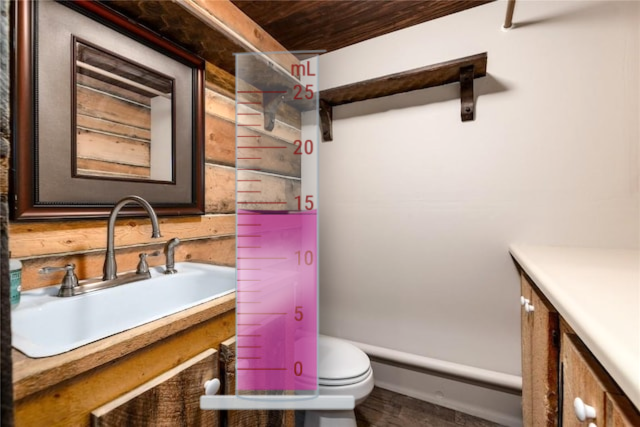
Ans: 14 mL
